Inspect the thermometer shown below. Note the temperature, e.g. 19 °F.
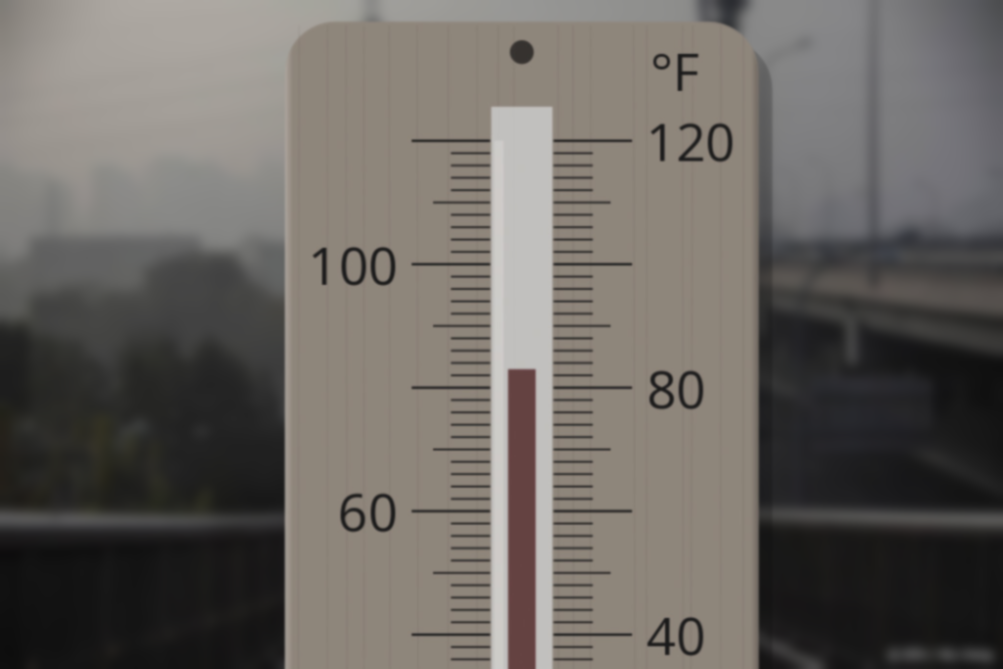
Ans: 83 °F
